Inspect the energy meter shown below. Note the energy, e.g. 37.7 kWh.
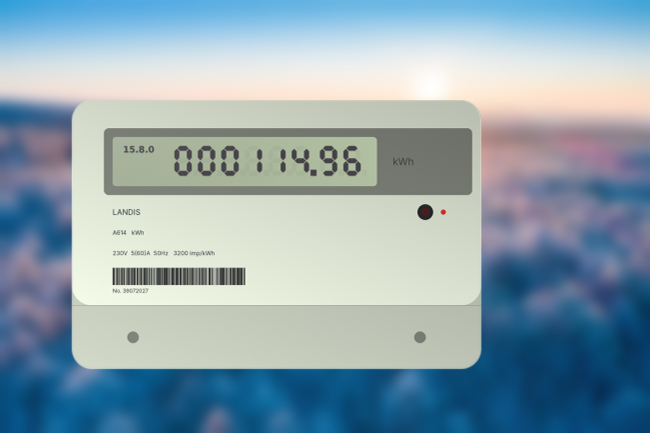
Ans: 114.96 kWh
